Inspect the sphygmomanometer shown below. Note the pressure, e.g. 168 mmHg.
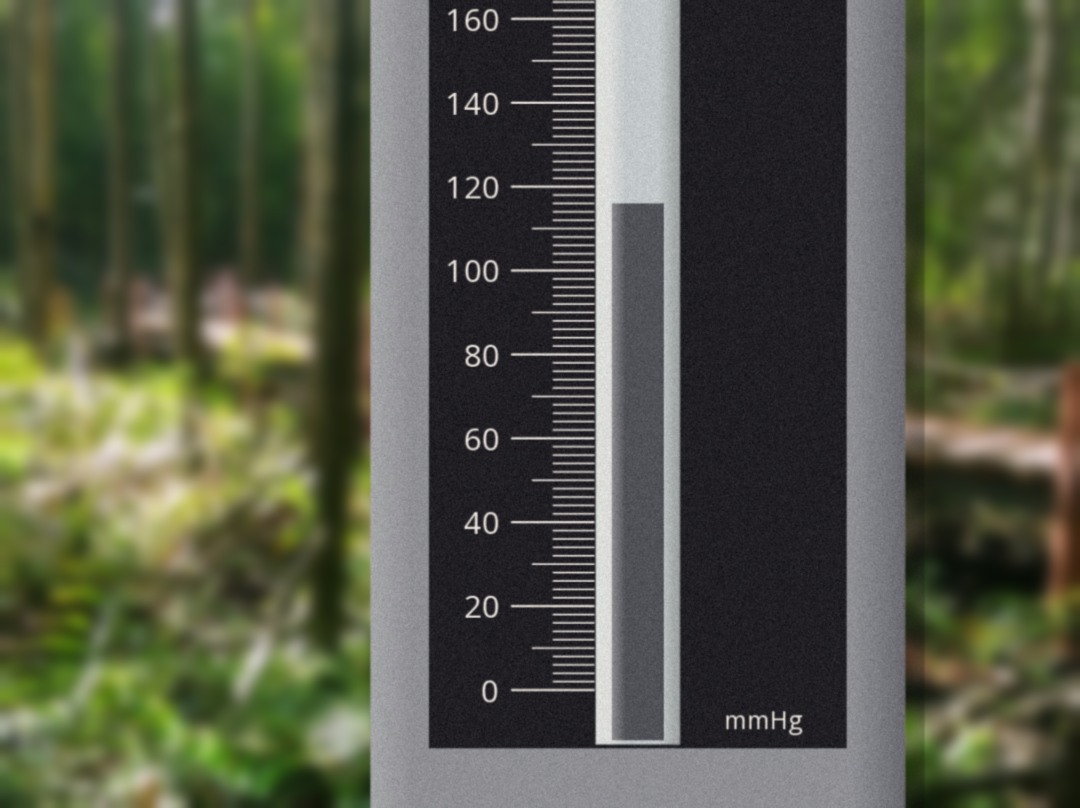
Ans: 116 mmHg
